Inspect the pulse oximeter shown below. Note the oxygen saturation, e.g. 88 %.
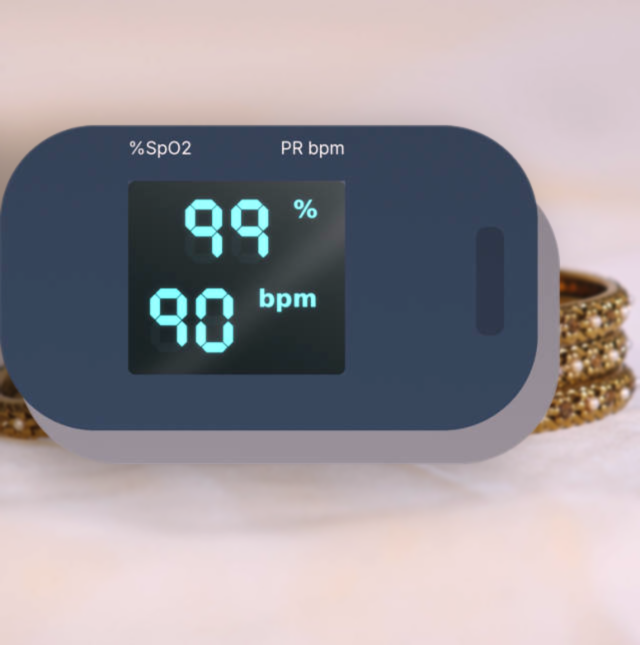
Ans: 99 %
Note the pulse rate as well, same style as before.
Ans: 90 bpm
